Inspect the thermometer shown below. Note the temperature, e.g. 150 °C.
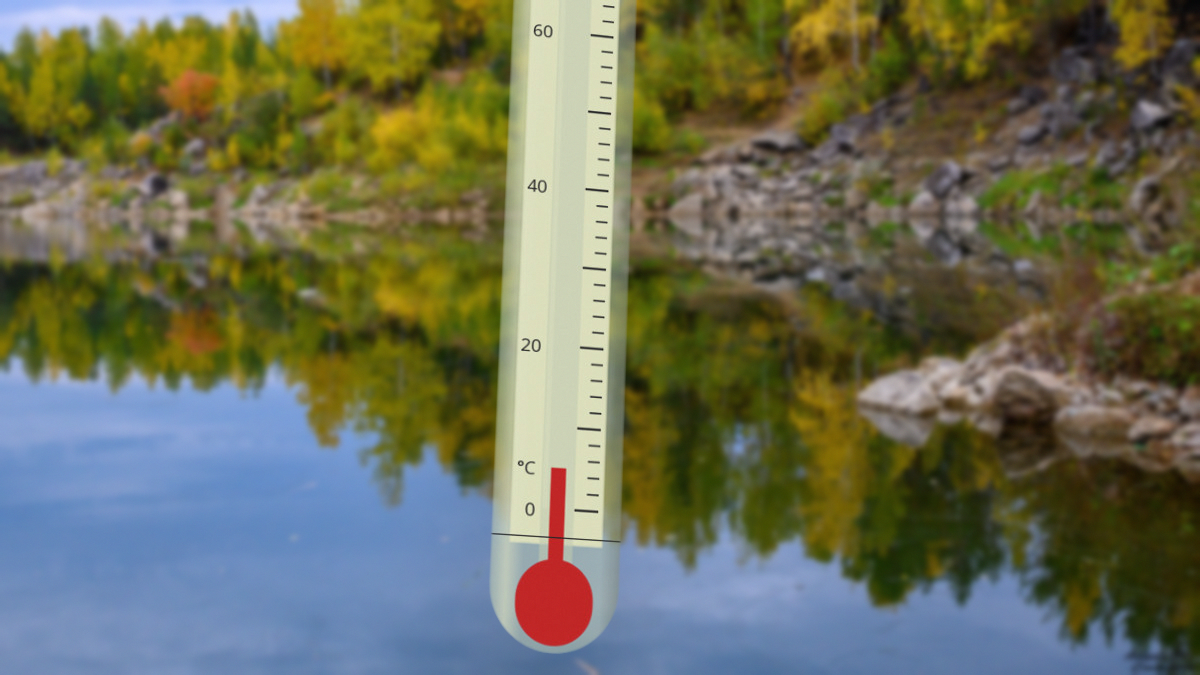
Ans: 5 °C
